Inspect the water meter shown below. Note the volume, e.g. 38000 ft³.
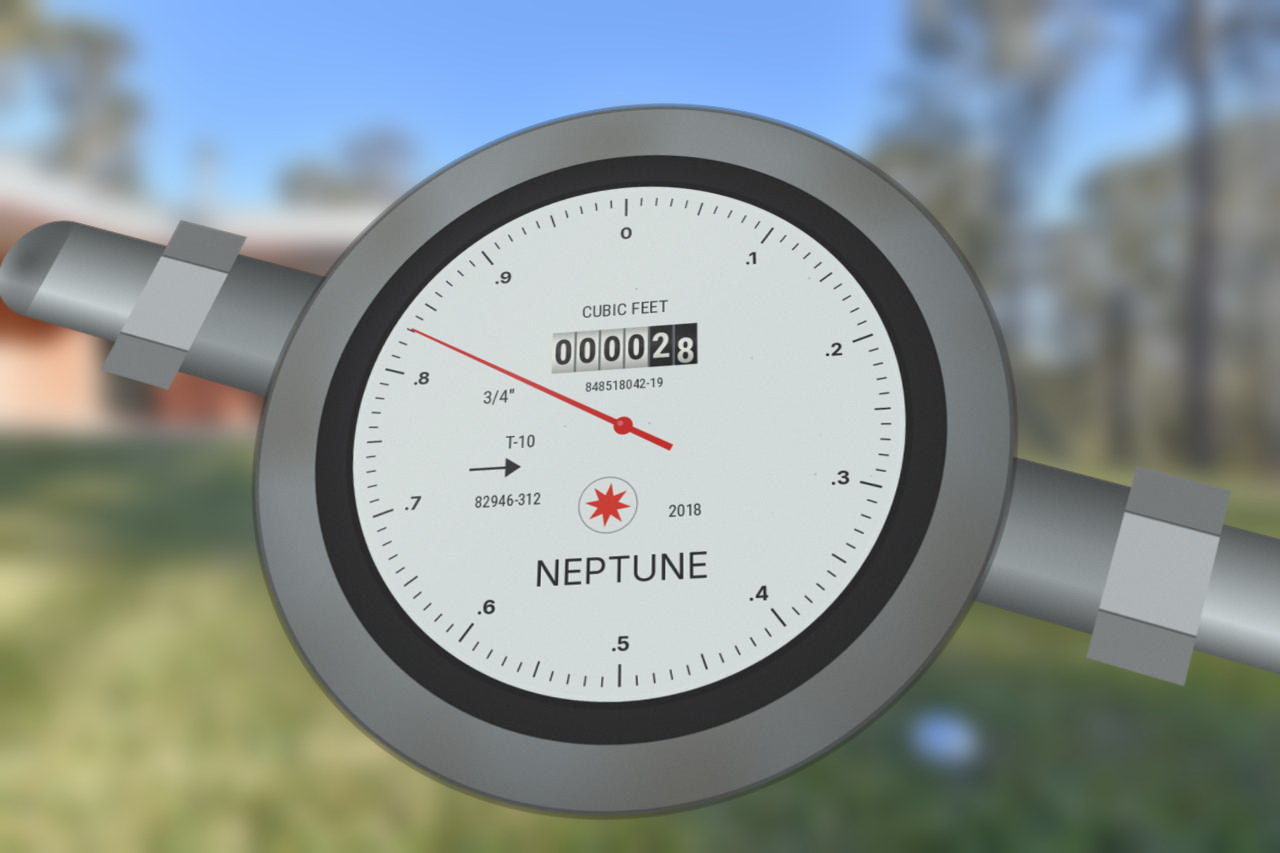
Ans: 27.83 ft³
